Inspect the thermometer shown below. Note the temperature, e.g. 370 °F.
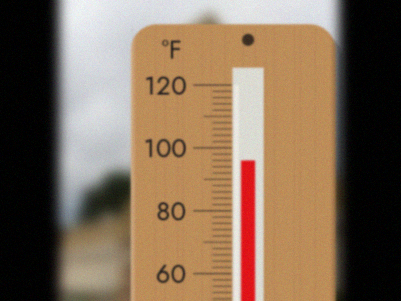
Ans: 96 °F
